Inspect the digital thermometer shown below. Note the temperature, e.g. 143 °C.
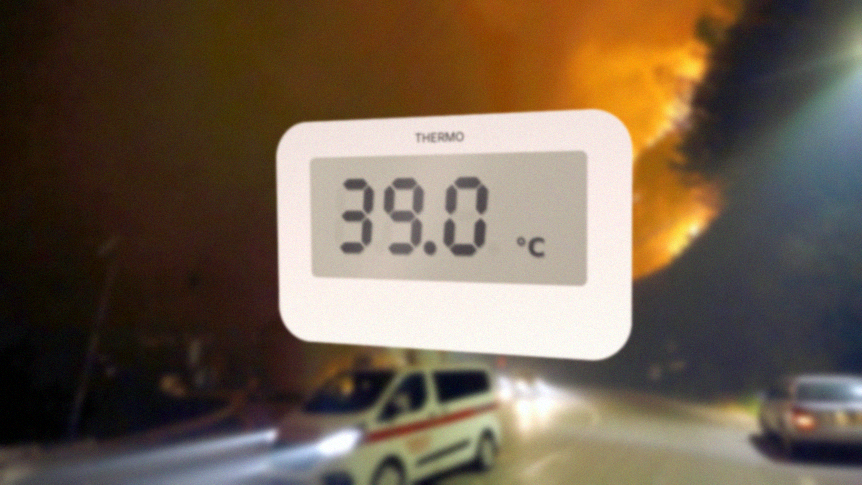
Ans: 39.0 °C
